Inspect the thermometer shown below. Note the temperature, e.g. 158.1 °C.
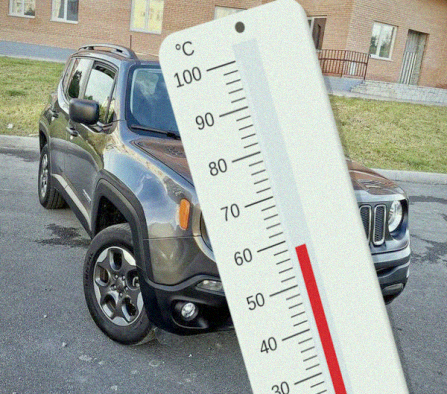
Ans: 58 °C
